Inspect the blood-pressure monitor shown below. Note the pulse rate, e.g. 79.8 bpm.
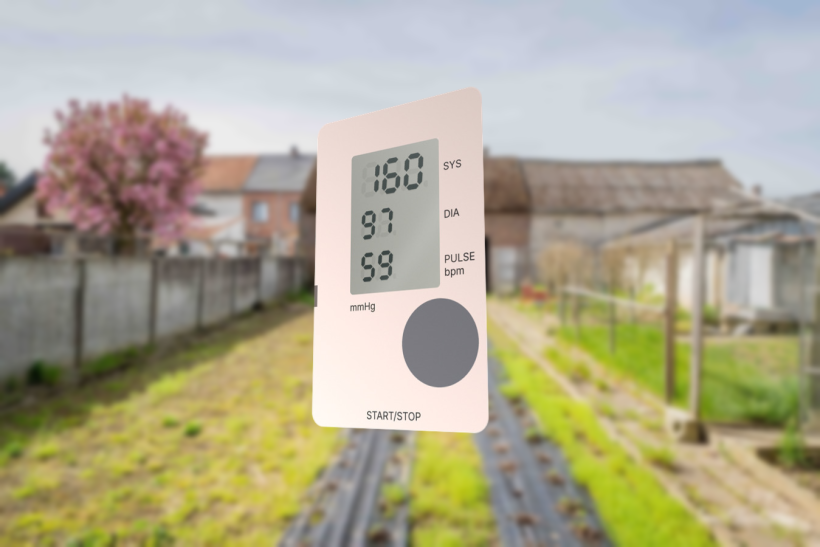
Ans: 59 bpm
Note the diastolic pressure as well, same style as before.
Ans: 97 mmHg
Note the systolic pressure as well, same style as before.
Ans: 160 mmHg
